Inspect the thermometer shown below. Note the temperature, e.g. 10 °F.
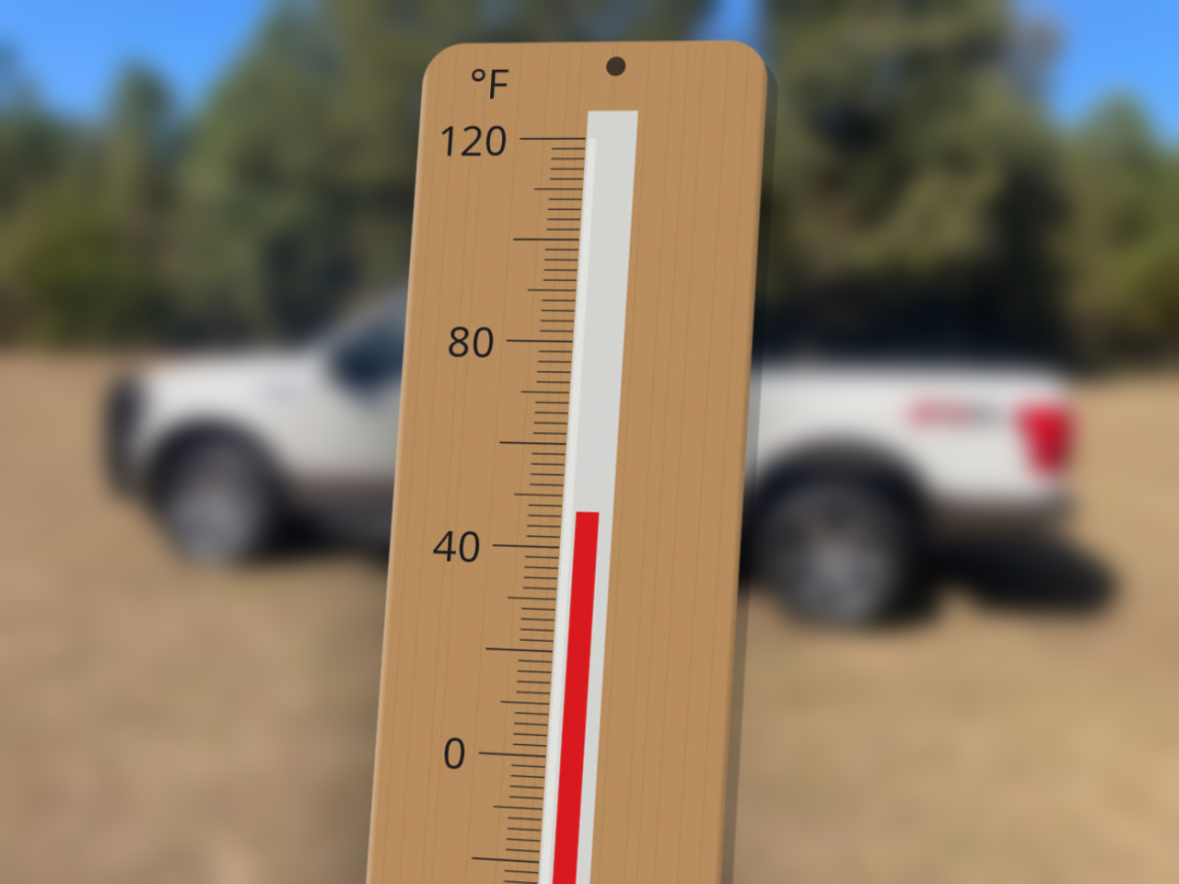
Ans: 47 °F
